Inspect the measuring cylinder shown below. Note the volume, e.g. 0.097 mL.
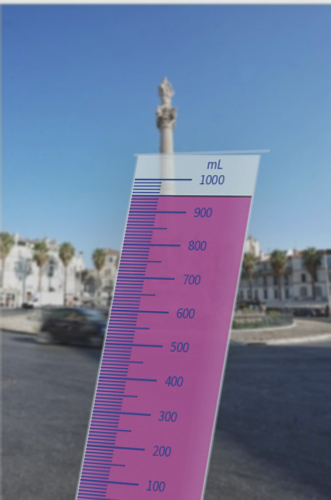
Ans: 950 mL
